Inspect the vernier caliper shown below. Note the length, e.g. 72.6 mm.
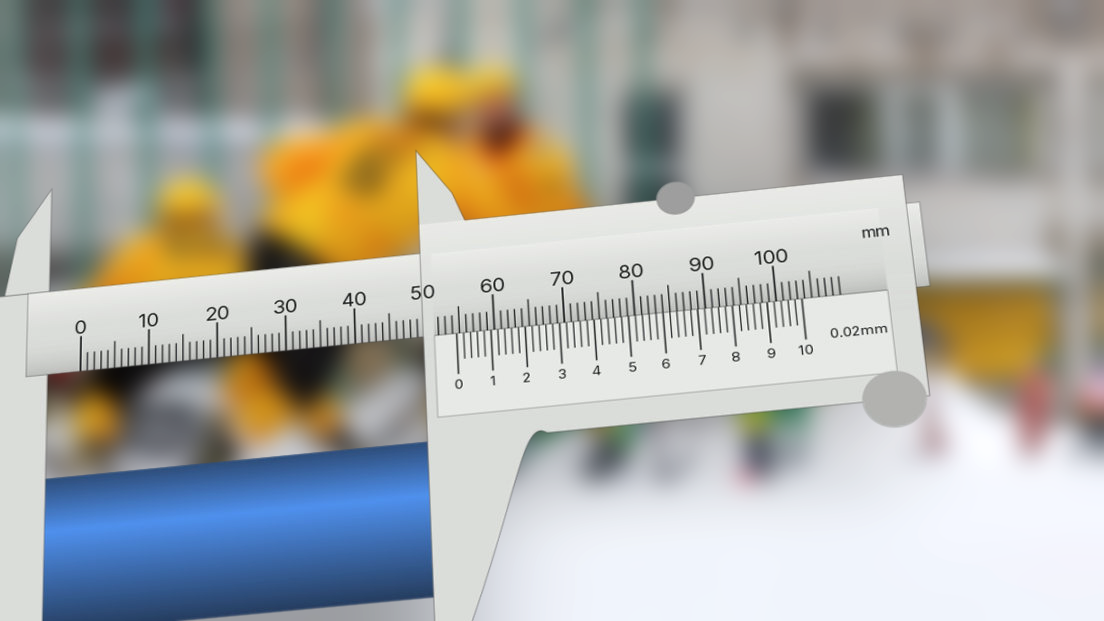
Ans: 54.6 mm
